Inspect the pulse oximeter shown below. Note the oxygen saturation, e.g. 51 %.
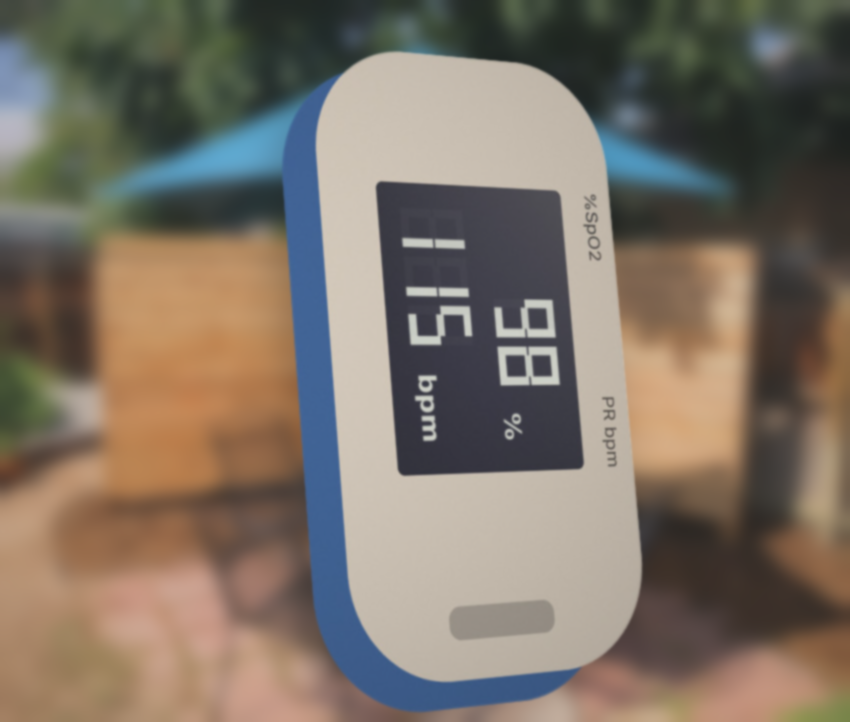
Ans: 98 %
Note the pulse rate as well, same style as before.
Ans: 115 bpm
